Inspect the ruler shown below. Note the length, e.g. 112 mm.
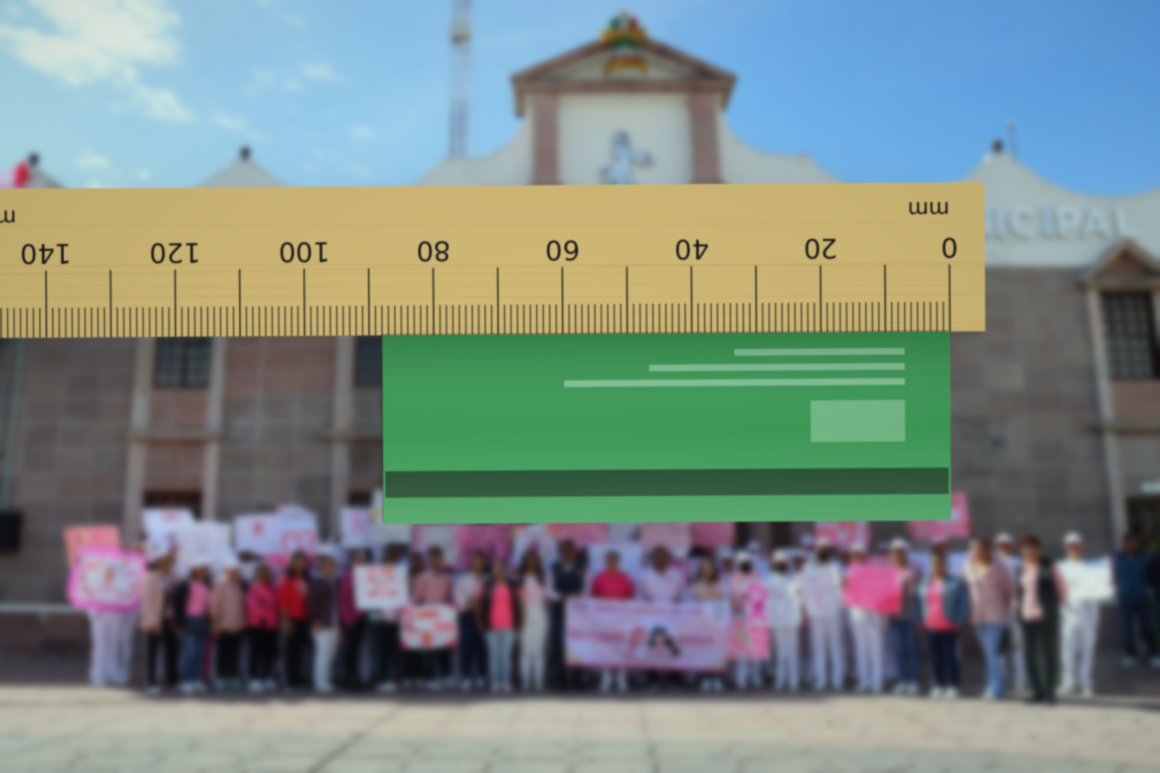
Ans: 88 mm
